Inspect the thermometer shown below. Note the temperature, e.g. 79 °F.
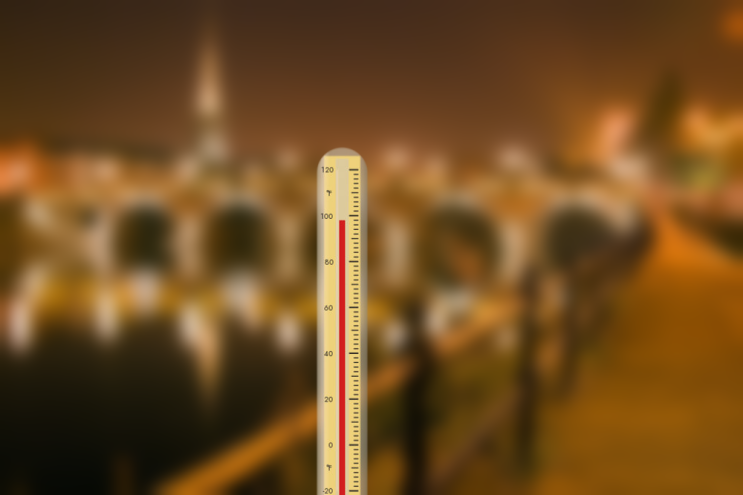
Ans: 98 °F
